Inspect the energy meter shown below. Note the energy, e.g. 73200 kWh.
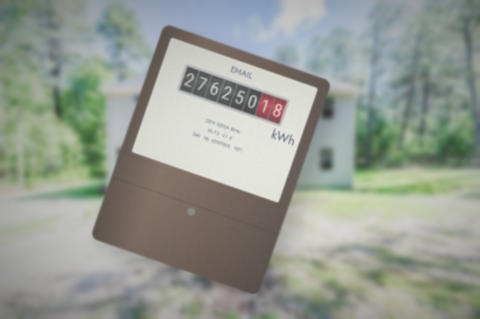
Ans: 276250.18 kWh
